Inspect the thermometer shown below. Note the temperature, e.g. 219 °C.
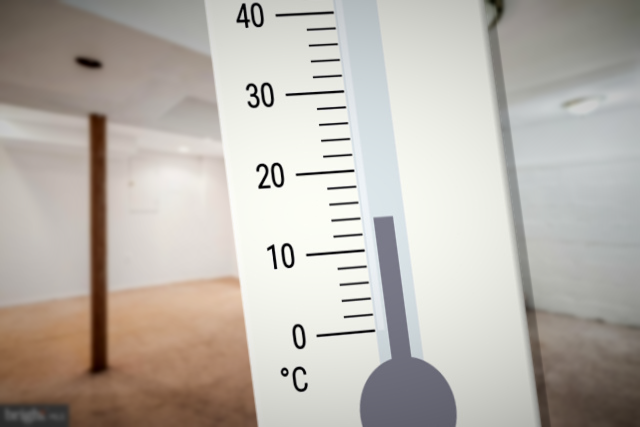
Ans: 14 °C
